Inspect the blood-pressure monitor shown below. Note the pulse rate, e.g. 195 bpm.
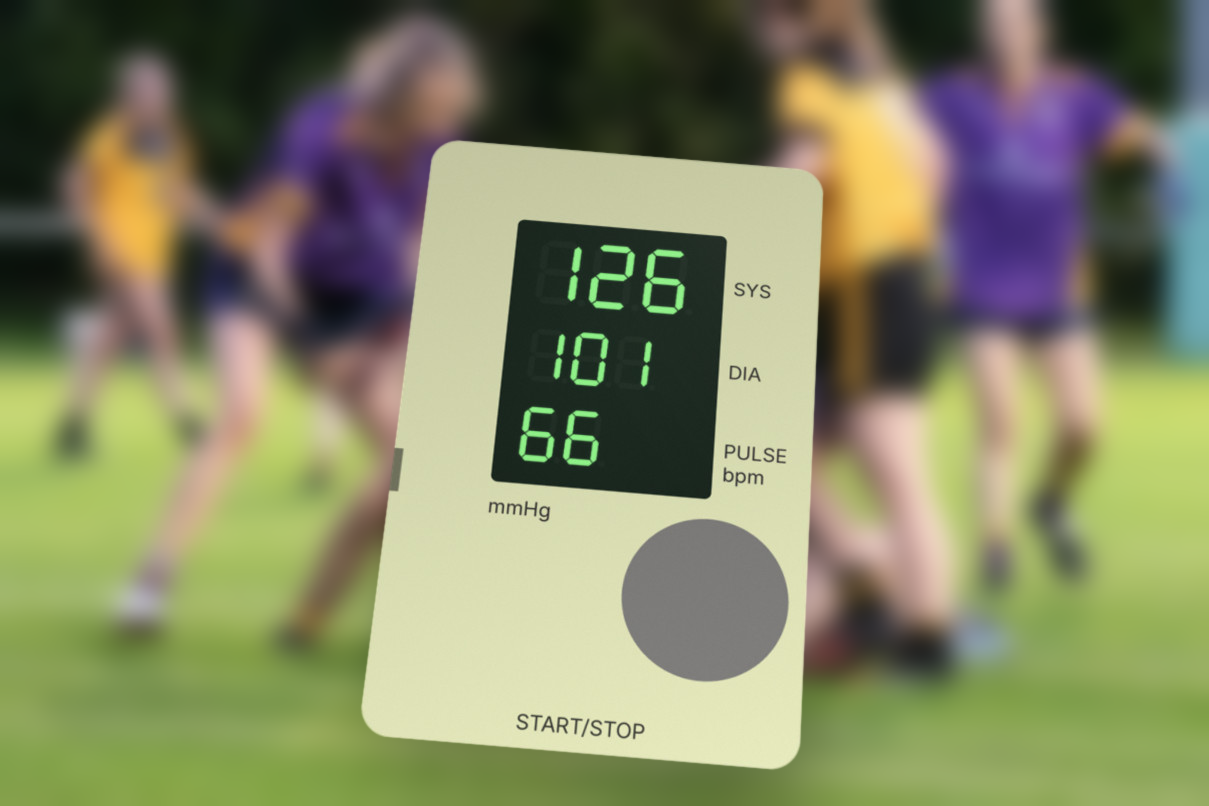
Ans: 66 bpm
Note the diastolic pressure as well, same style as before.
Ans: 101 mmHg
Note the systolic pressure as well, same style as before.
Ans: 126 mmHg
